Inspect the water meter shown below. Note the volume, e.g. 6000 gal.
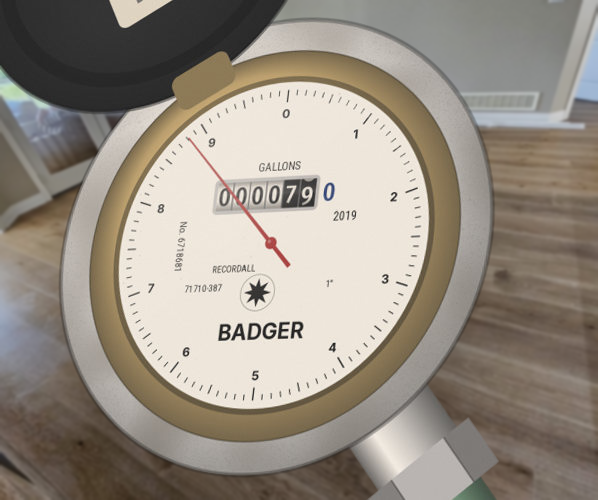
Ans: 788.8 gal
